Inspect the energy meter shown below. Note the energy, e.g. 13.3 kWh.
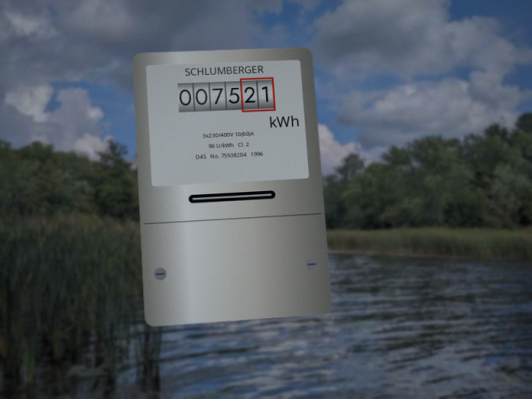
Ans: 75.21 kWh
